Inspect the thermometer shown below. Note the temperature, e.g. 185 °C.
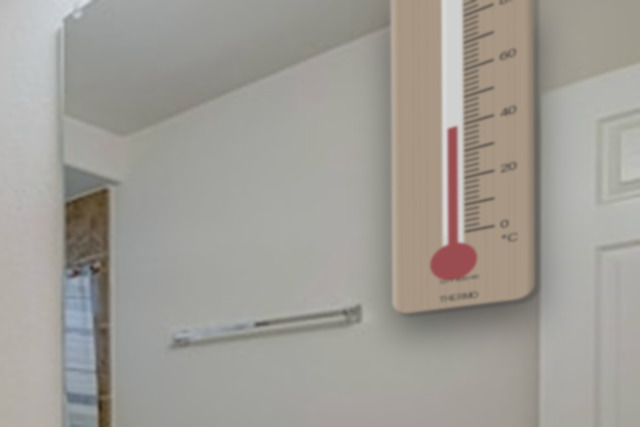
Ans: 40 °C
